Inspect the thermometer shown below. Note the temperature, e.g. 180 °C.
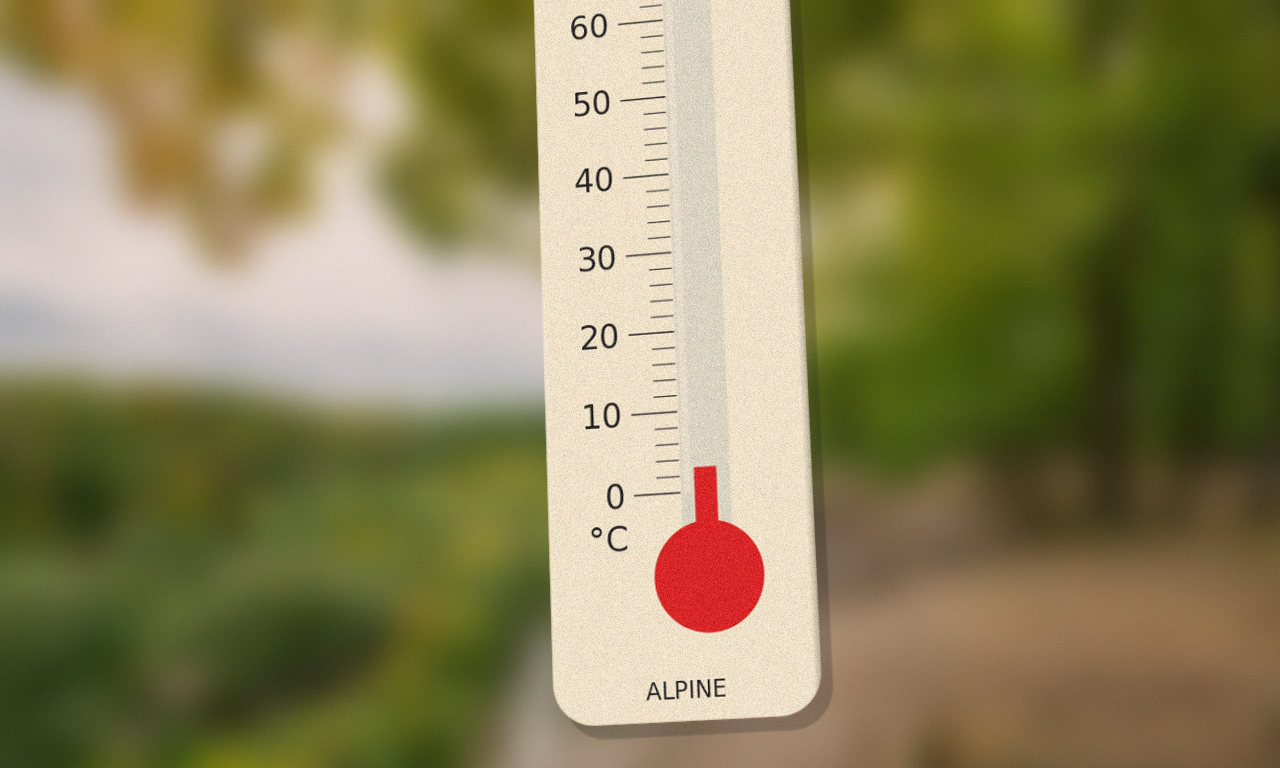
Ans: 3 °C
